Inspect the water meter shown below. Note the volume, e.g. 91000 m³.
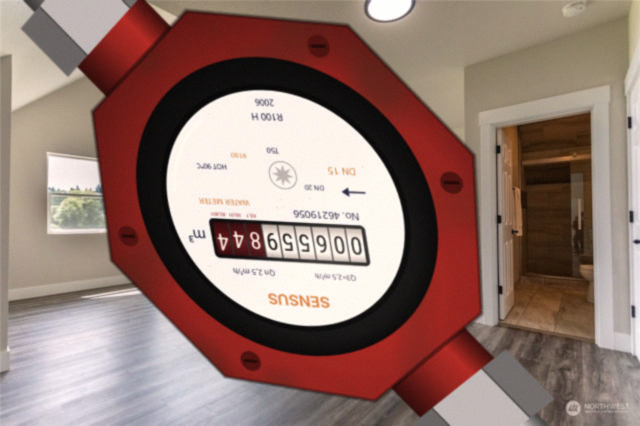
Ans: 6559.844 m³
